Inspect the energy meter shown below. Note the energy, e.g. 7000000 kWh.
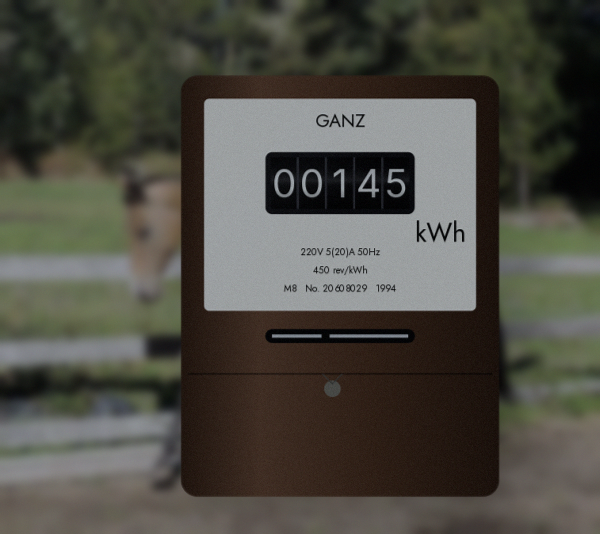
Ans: 145 kWh
